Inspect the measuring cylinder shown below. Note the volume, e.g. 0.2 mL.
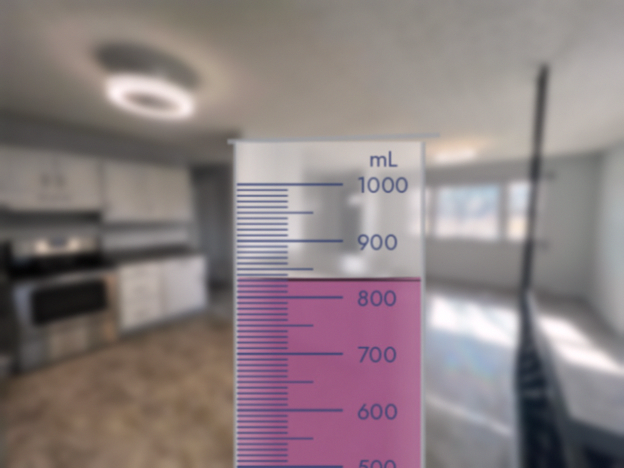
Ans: 830 mL
